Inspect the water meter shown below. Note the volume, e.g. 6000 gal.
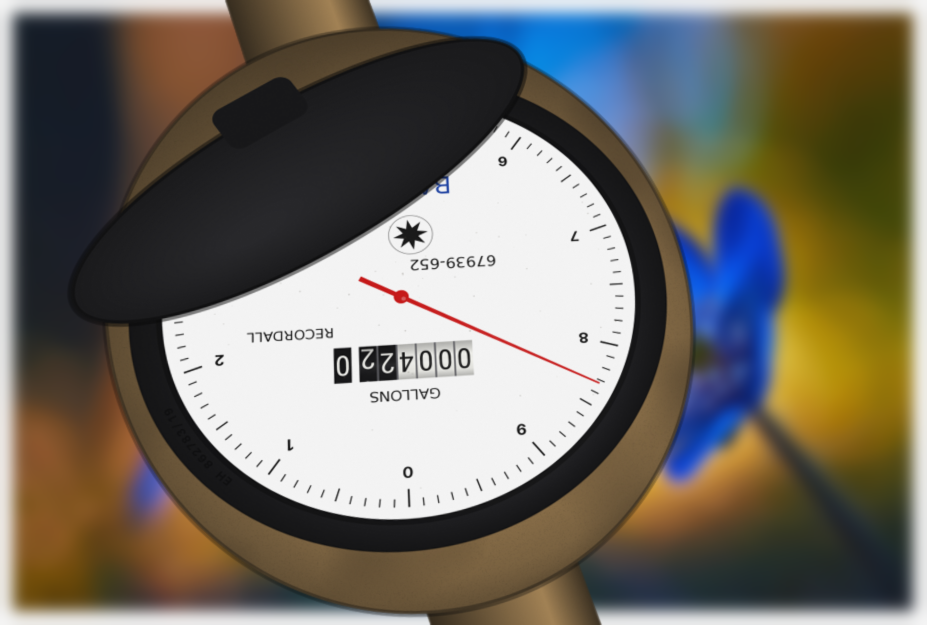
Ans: 4218.3 gal
